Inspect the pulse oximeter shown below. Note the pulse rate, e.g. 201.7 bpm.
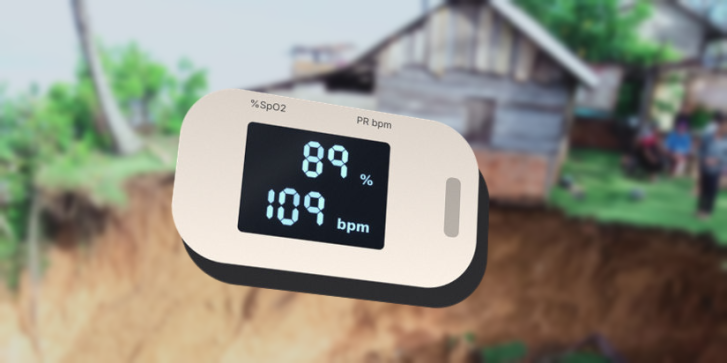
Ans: 109 bpm
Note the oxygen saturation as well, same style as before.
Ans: 89 %
